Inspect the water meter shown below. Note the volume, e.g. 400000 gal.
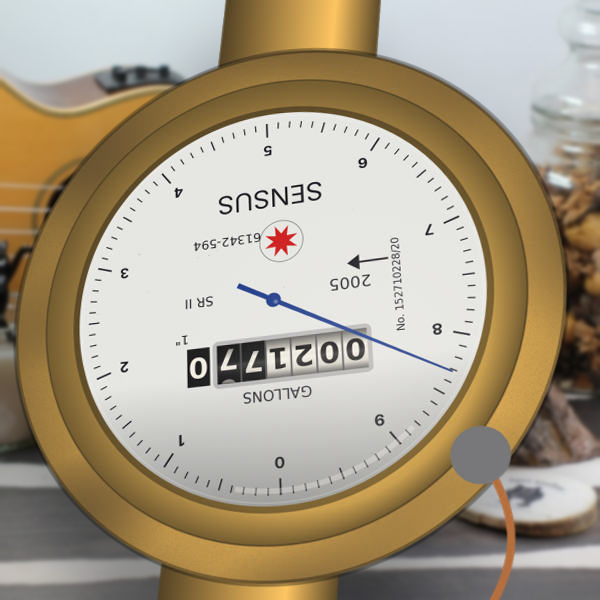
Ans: 21768.3 gal
